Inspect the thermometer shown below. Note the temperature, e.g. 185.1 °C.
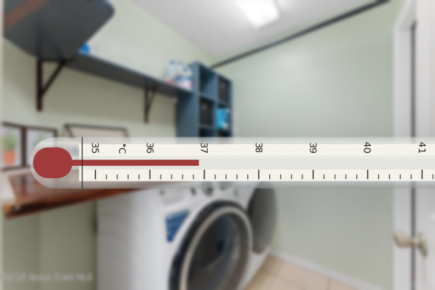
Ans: 36.9 °C
